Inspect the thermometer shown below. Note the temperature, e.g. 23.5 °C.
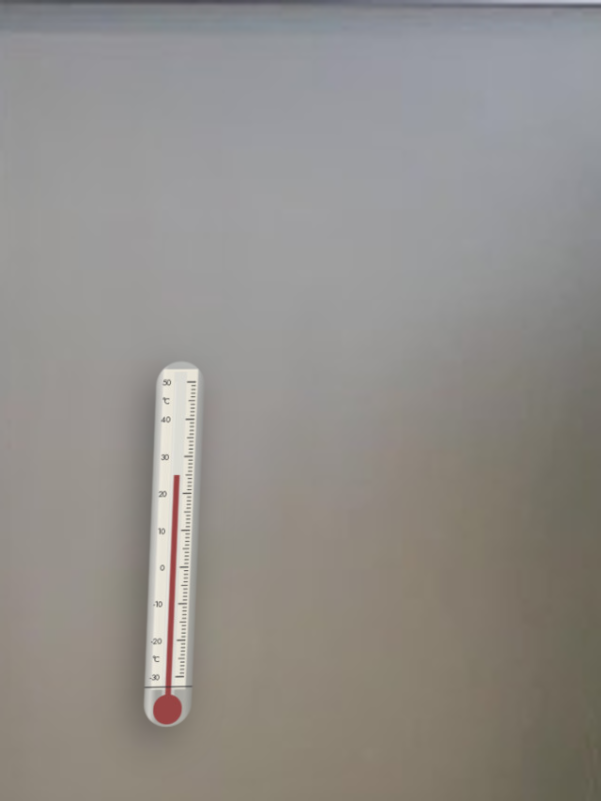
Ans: 25 °C
